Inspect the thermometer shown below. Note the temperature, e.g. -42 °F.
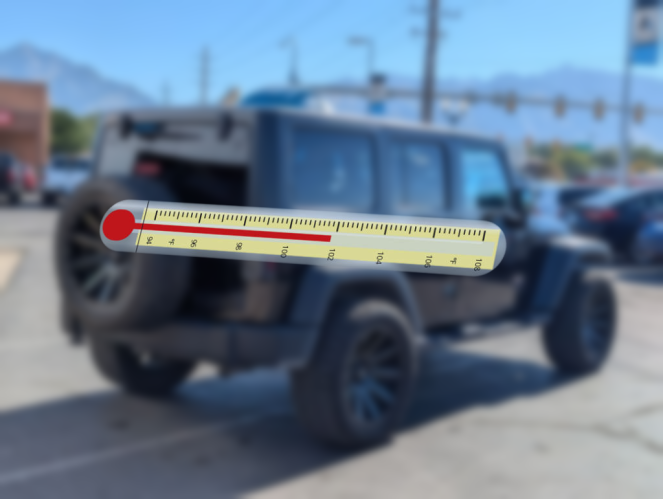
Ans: 101.8 °F
